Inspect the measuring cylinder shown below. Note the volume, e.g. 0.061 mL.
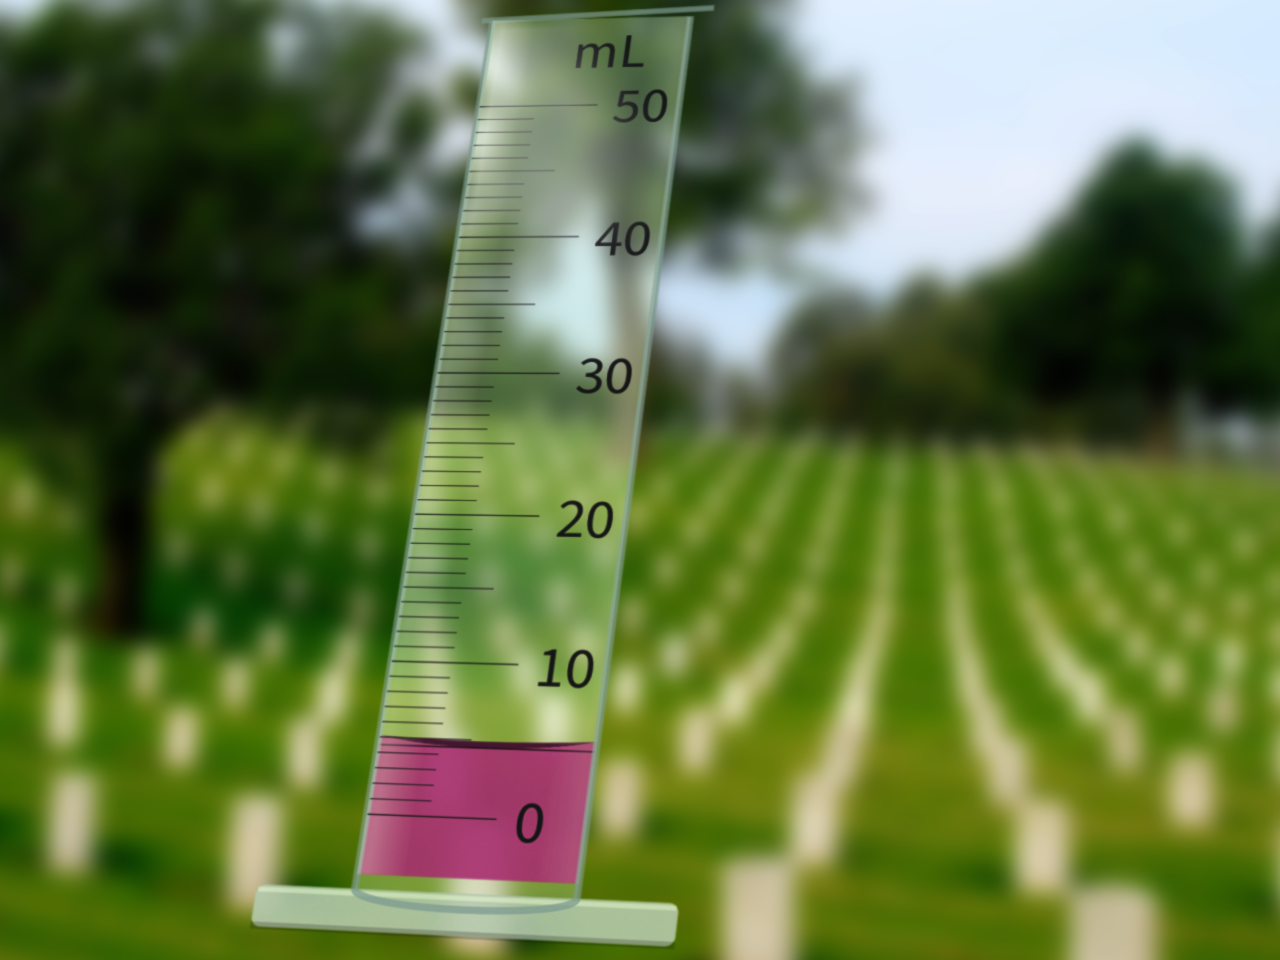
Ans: 4.5 mL
